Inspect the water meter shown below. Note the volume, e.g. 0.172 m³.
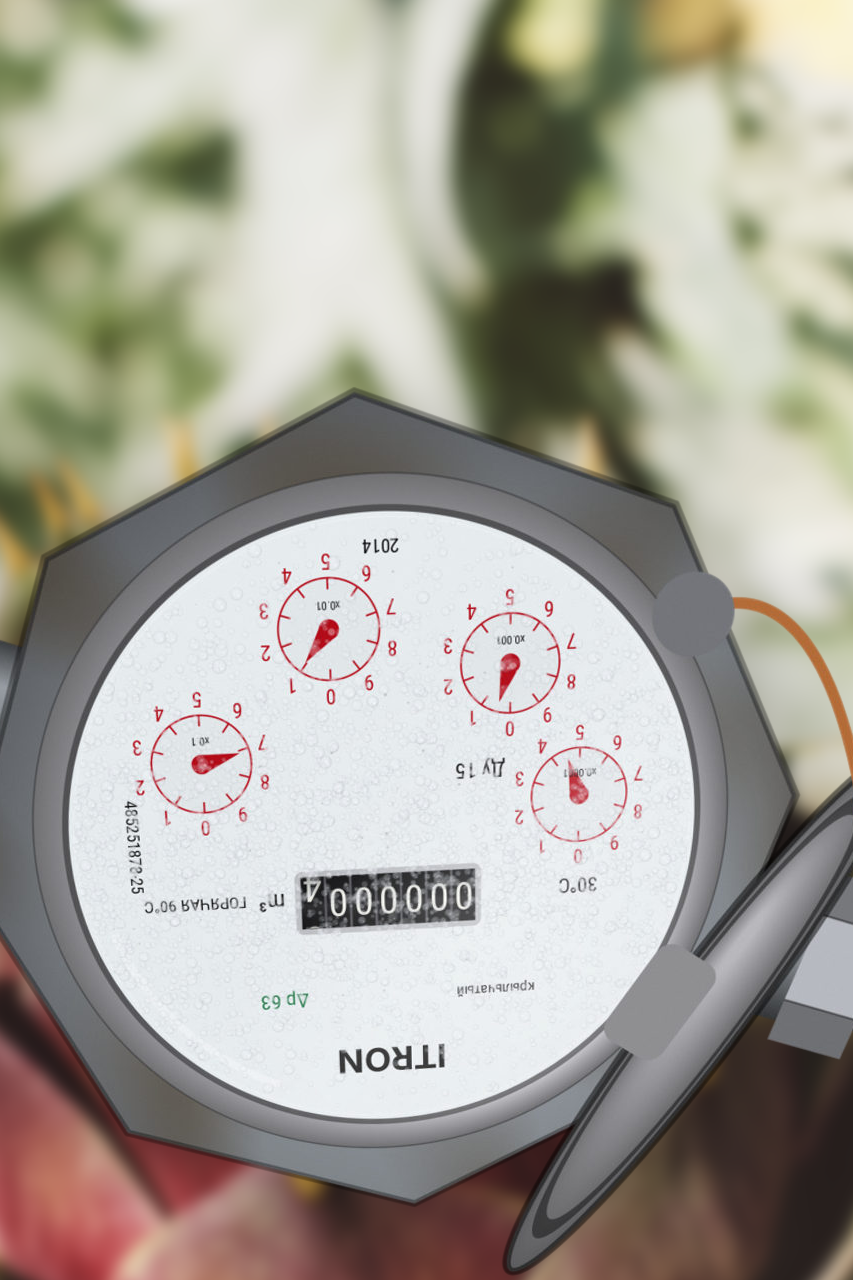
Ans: 3.7104 m³
